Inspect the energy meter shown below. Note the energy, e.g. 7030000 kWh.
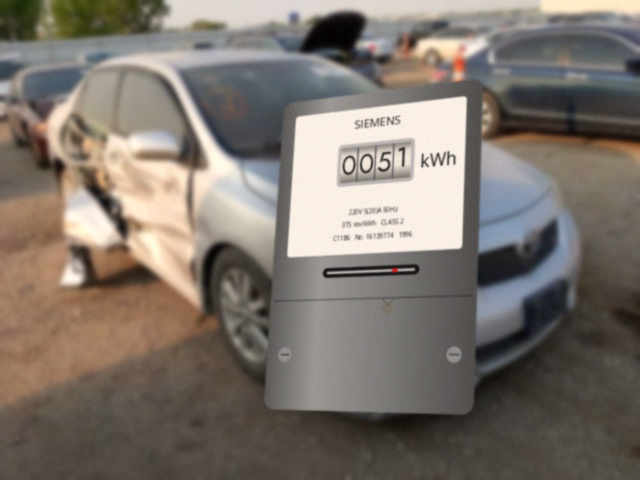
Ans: 51 kWh
